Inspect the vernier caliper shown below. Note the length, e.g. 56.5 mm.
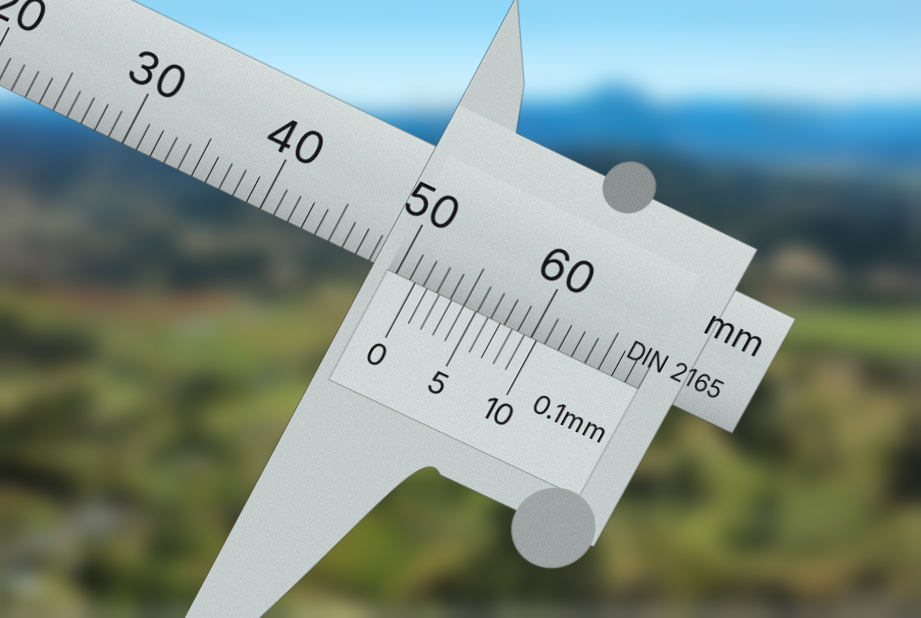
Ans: 51.4 mm
